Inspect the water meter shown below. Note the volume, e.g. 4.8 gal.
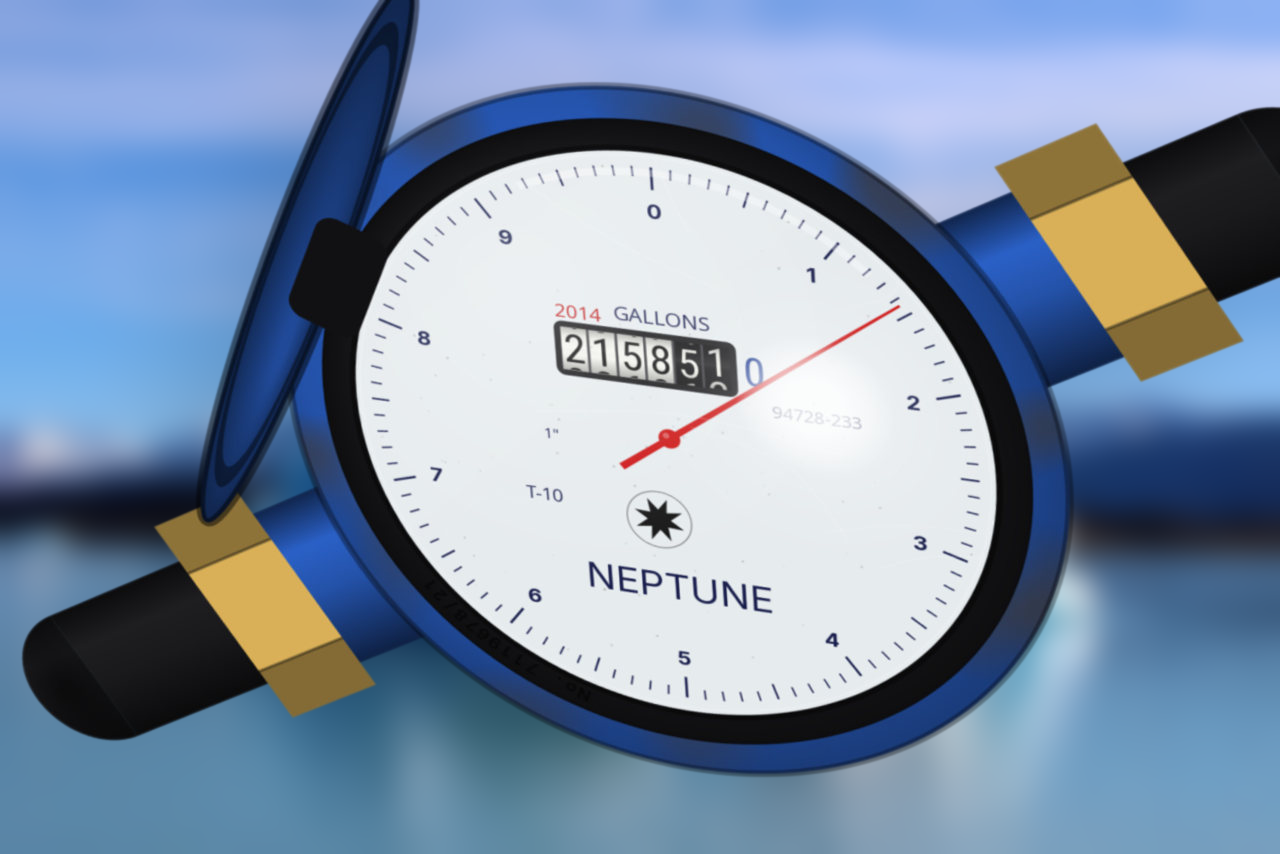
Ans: 2158511.4 gal
